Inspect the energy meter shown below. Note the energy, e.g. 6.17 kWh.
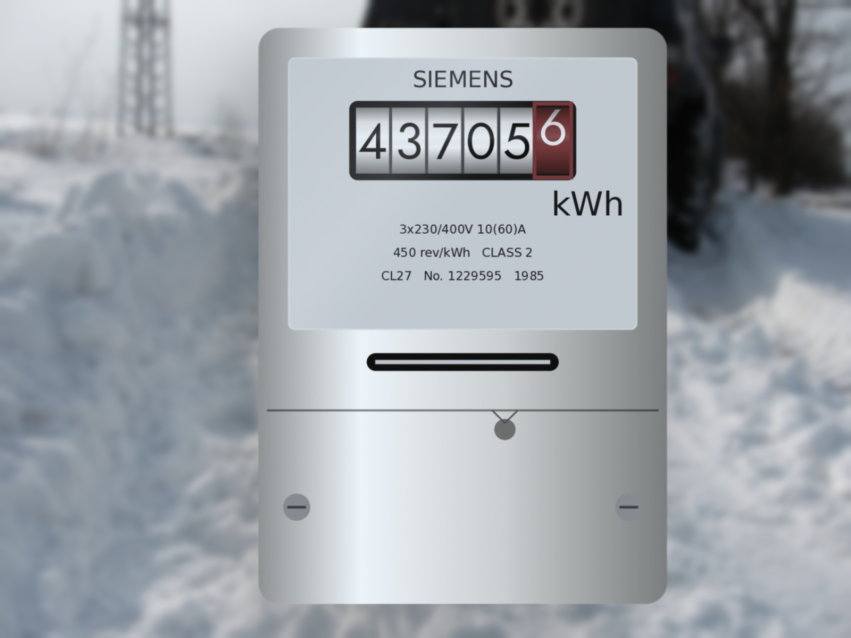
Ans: 43705.6 kWh
